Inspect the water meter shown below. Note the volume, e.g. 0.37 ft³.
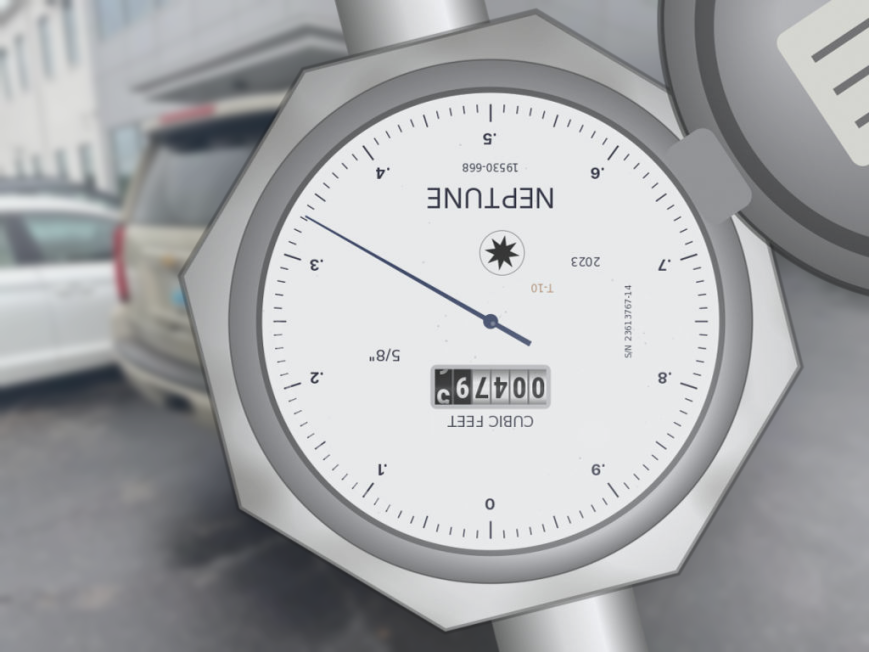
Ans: 4795.33 ft³
